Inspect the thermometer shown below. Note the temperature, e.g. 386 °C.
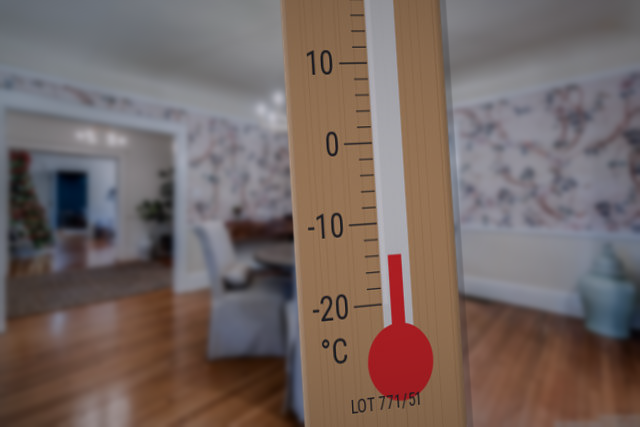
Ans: -14 °C
